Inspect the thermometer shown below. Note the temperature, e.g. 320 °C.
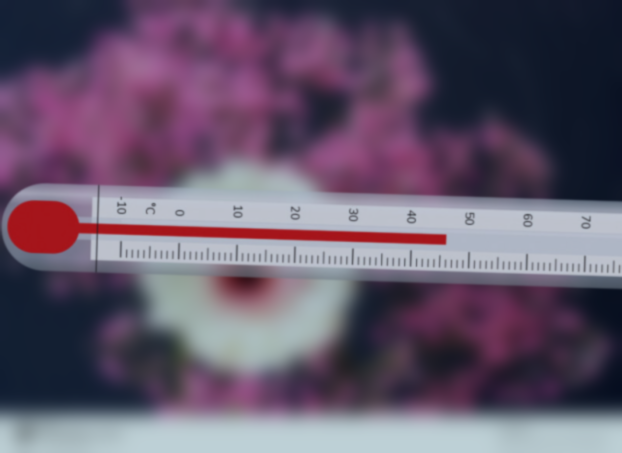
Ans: 46 °C
